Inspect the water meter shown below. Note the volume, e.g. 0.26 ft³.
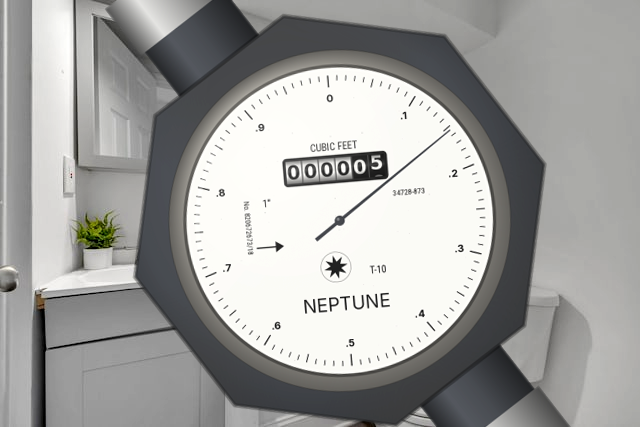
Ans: 5.15 ft³
